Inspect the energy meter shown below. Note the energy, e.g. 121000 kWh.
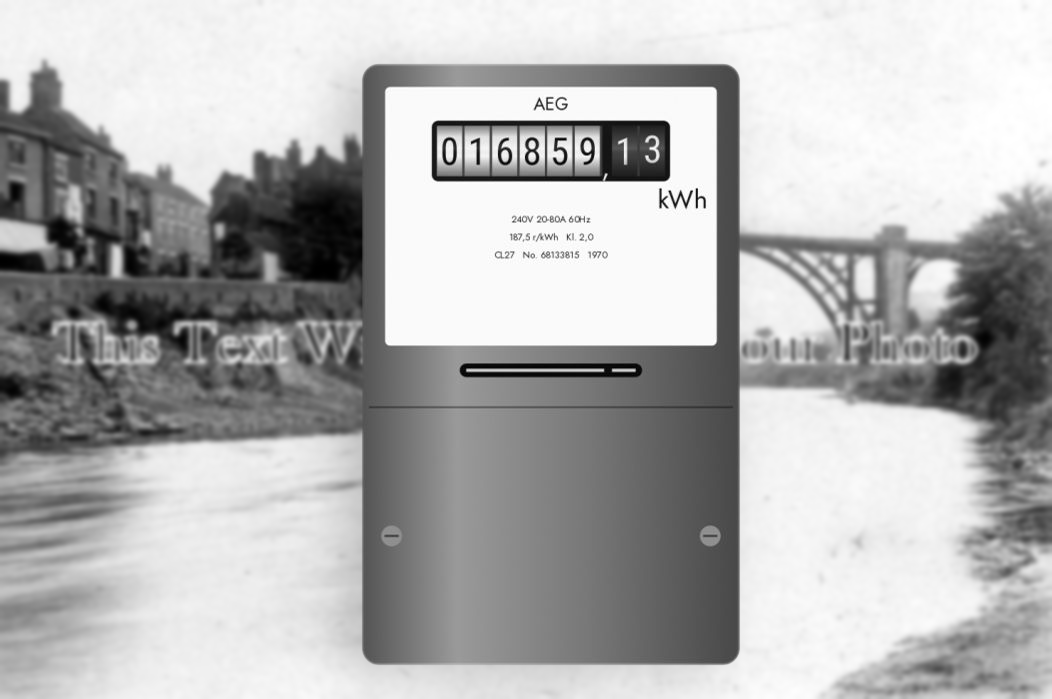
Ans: 16859.13 kWh
